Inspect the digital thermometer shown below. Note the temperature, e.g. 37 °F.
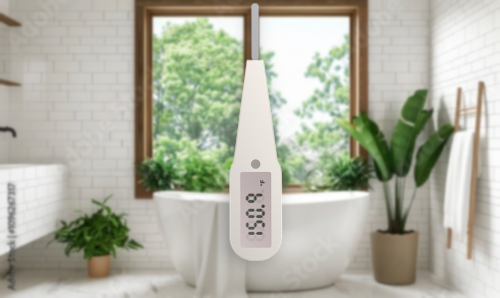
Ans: 150.9 °F
